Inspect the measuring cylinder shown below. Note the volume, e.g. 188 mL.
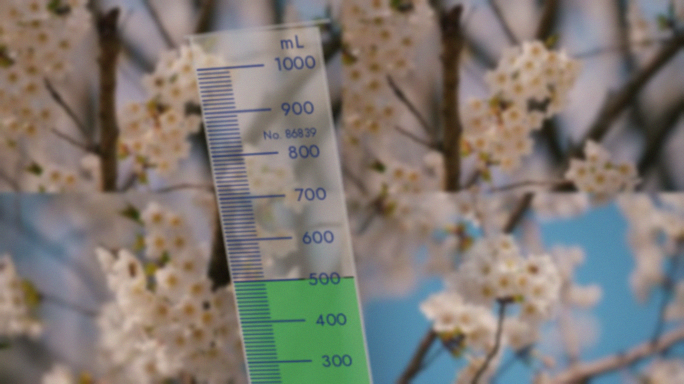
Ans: 500 mL
